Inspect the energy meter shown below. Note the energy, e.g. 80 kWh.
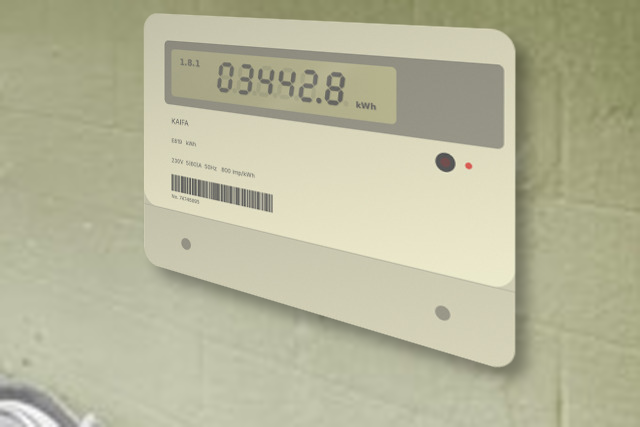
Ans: 3442.8 kWh
